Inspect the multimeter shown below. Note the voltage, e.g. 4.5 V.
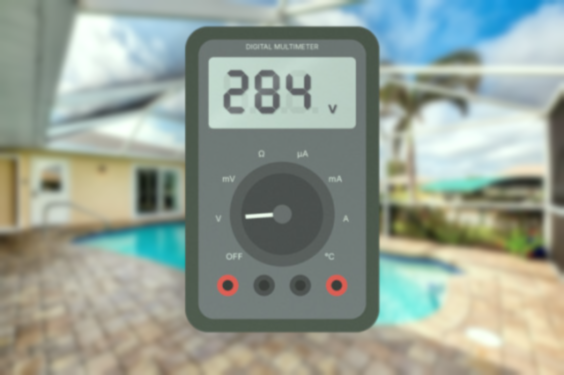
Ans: 284 V
